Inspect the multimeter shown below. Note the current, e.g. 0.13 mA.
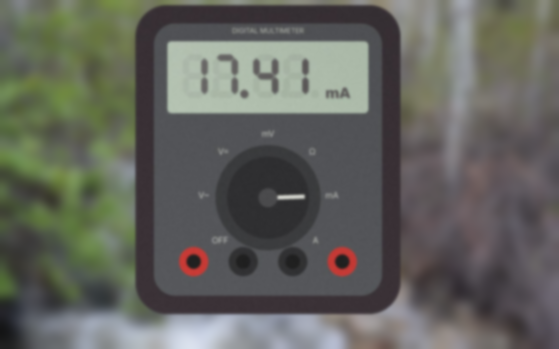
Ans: 17.41 mA
